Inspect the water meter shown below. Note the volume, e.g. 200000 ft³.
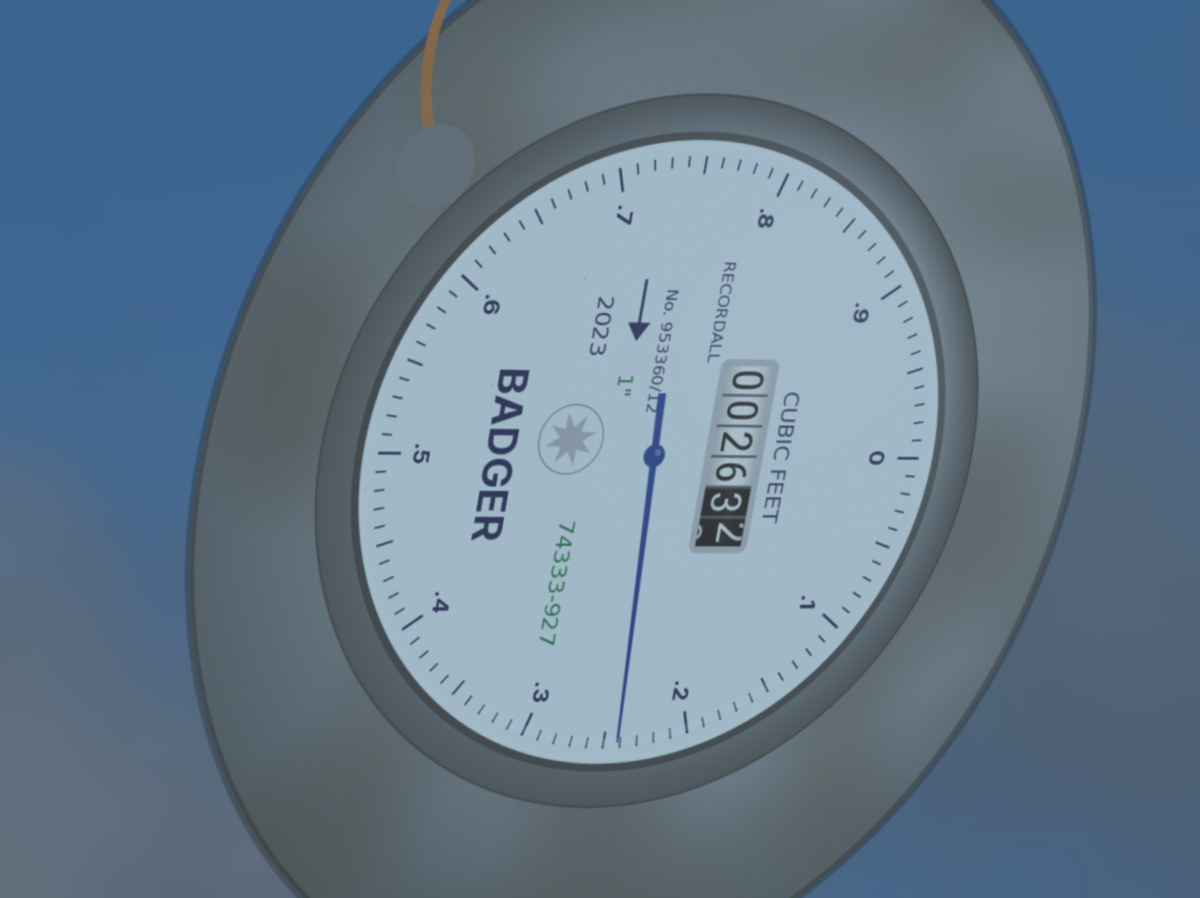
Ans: 2632.24 ft³
